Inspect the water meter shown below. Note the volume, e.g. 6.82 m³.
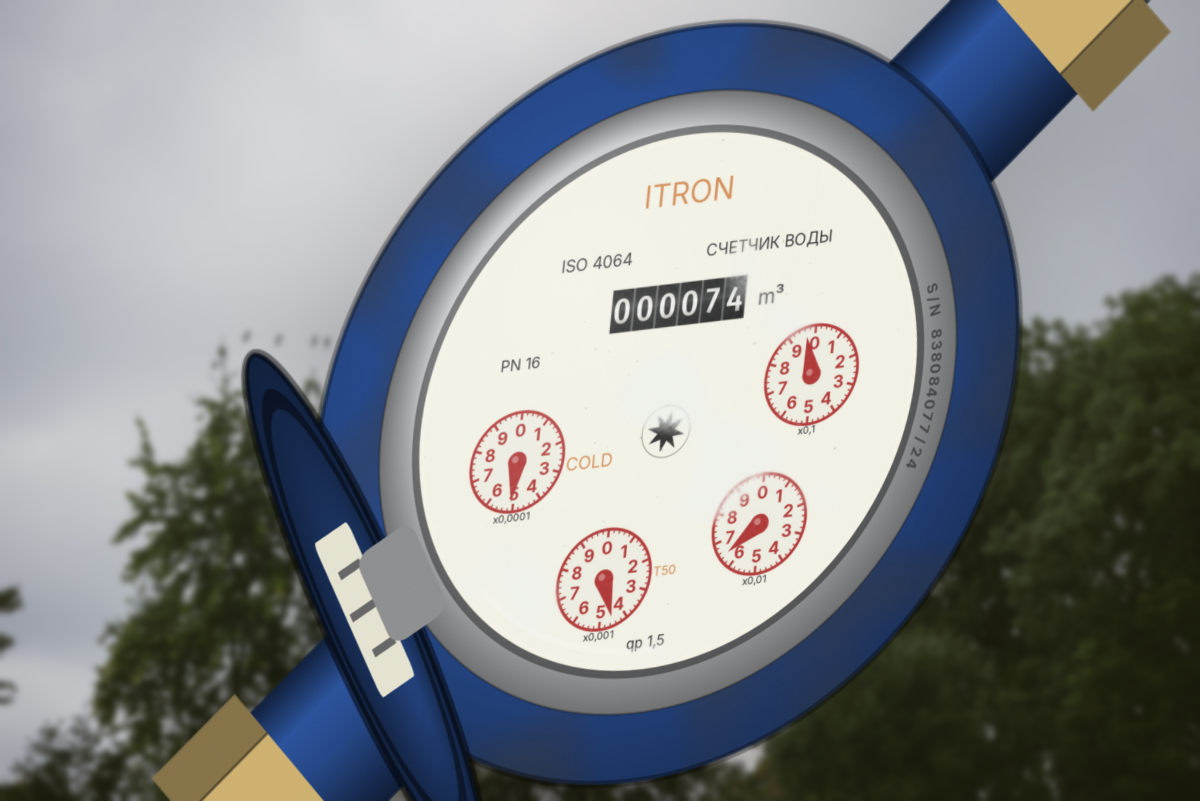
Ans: 73.9645 m³
